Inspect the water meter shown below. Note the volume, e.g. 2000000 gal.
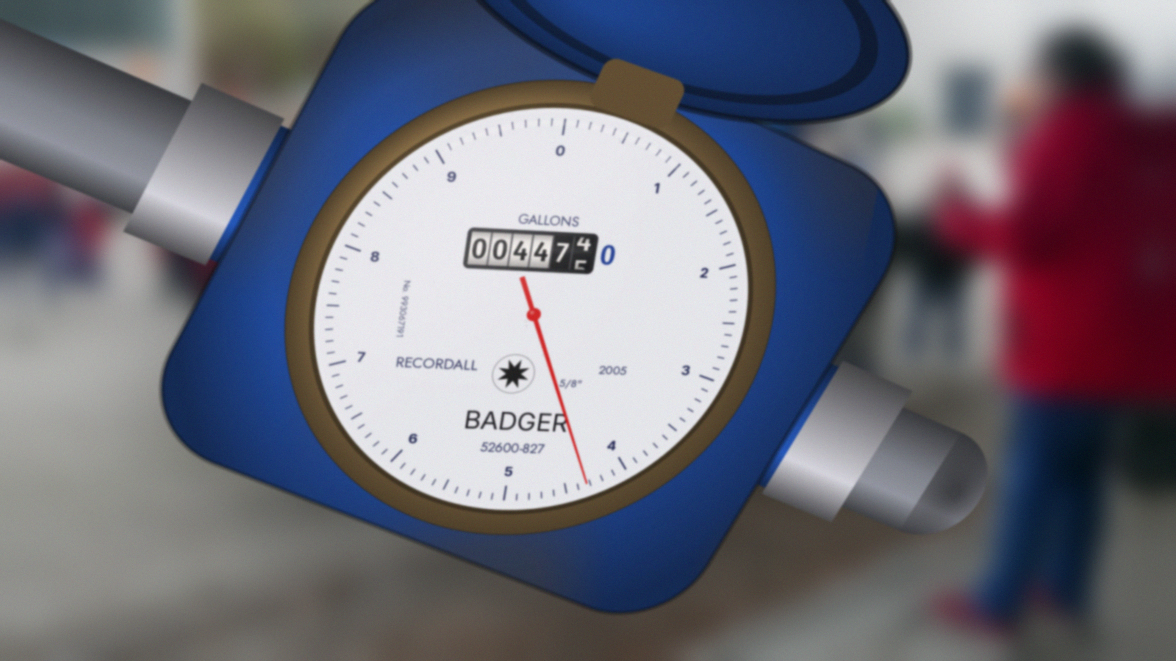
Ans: 44744.3 gal
